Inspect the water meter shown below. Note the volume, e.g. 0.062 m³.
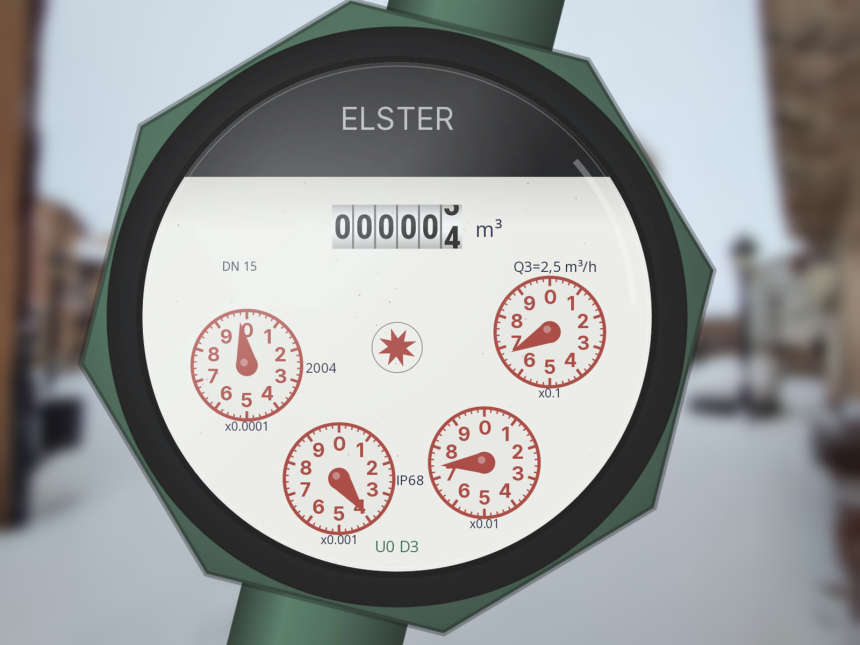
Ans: 3.6739 m³
